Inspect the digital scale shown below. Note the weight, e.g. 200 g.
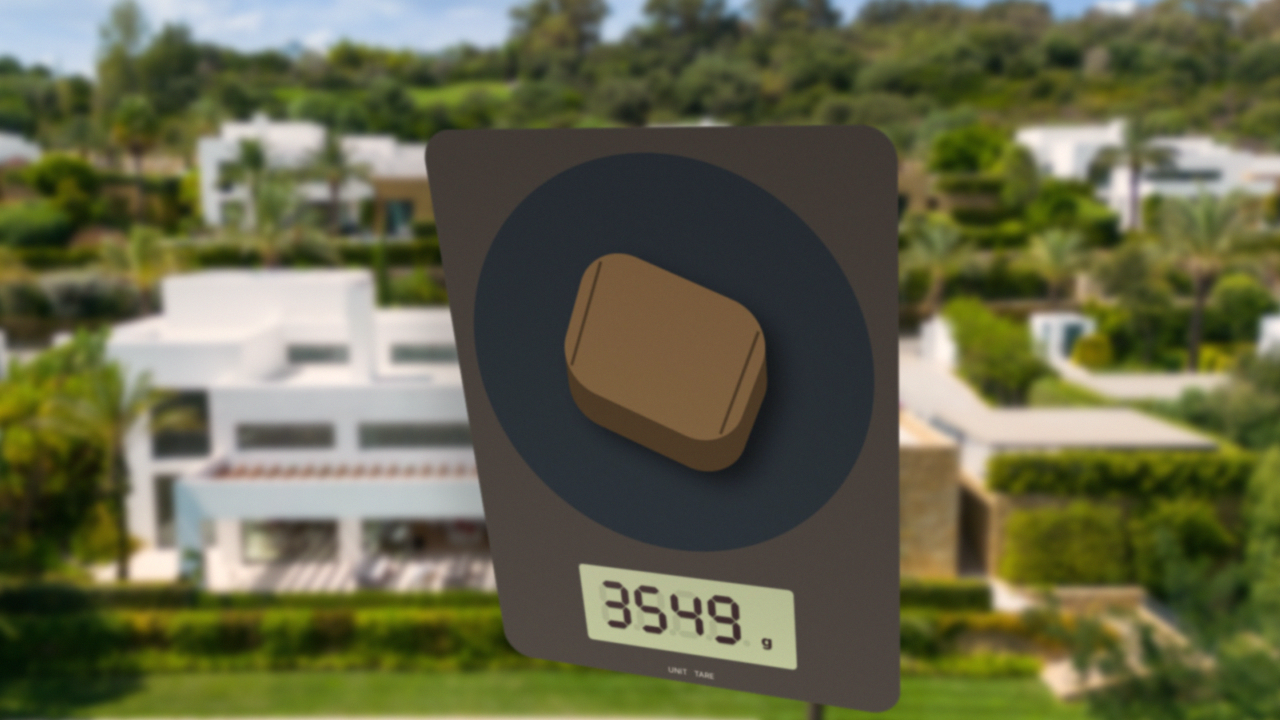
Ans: 3549 g
